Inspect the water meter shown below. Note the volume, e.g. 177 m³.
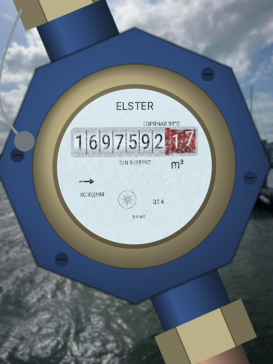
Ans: 1697592.17 m³
